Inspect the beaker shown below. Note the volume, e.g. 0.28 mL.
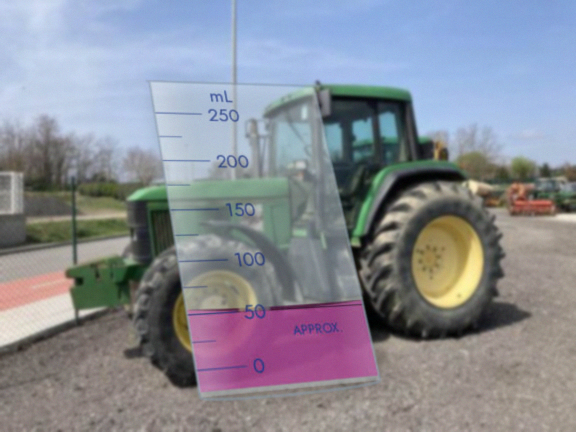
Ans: 50 mL
